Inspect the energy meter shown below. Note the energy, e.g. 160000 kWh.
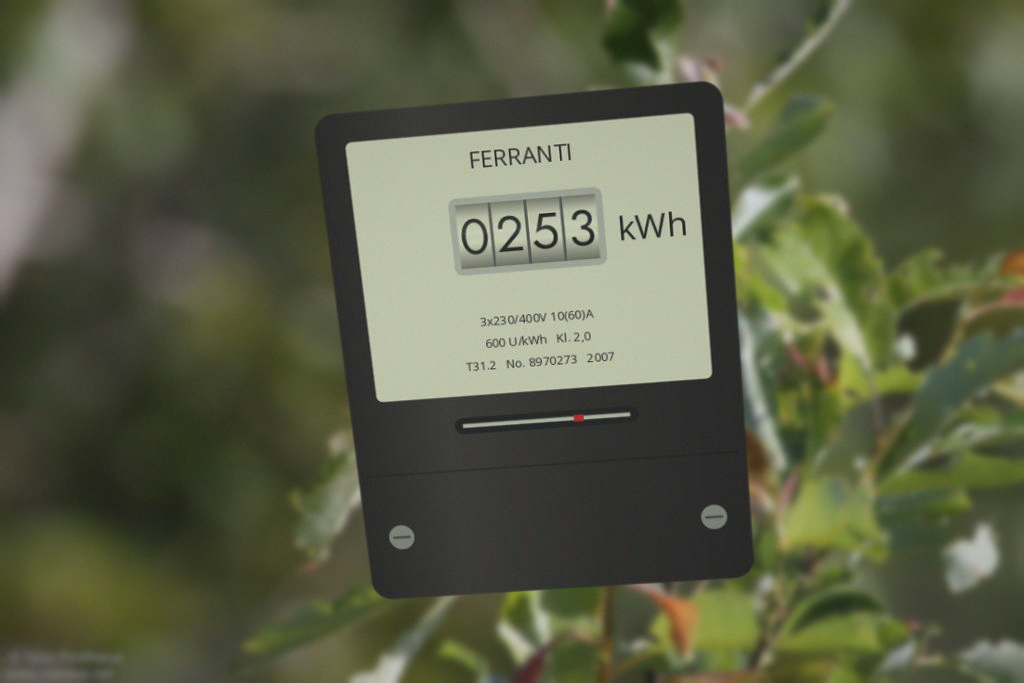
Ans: 253 kWh
